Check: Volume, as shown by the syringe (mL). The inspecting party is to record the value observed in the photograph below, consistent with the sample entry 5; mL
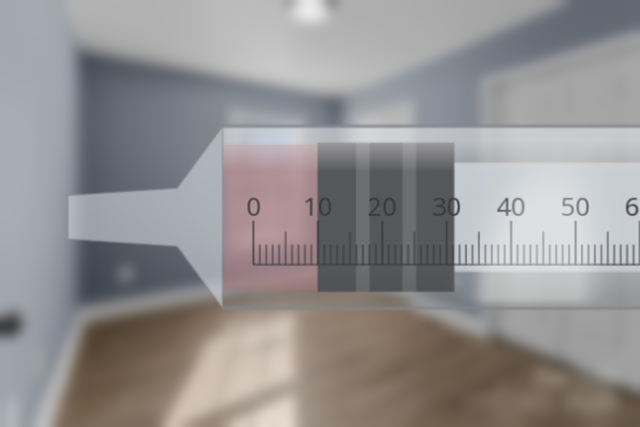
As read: 10; mL
